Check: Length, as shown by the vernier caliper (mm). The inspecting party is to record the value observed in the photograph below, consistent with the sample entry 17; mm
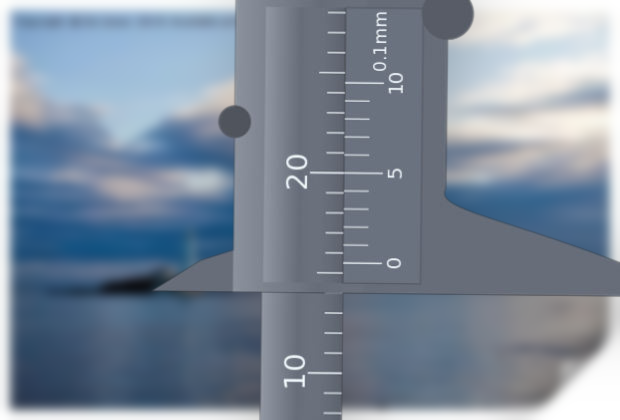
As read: 15.5; mm
